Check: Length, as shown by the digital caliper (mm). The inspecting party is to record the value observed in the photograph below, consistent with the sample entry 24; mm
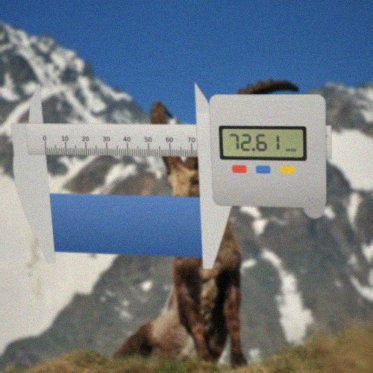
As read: 72.61; mm
